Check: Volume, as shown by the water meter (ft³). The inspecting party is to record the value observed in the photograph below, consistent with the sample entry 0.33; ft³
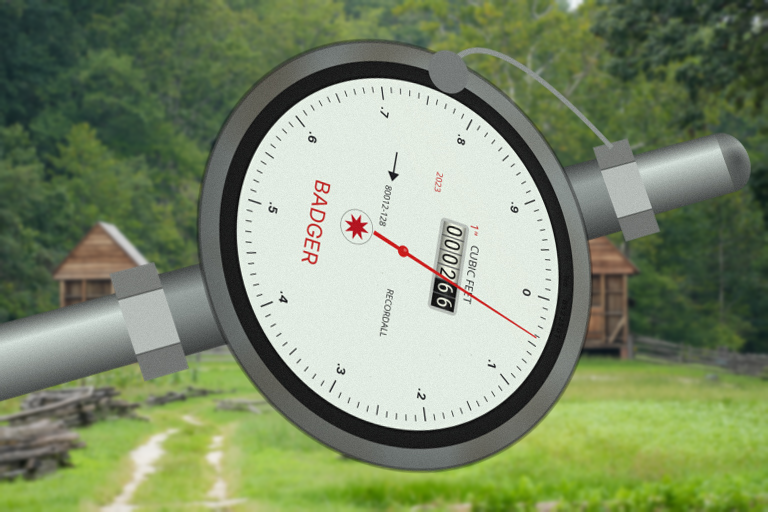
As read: 266.04; ft³
